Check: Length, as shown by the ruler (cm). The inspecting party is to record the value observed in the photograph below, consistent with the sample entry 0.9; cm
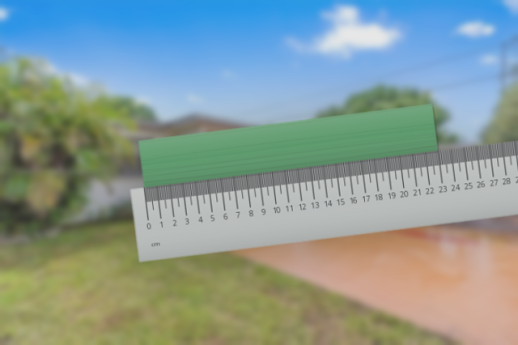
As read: 23; cm
